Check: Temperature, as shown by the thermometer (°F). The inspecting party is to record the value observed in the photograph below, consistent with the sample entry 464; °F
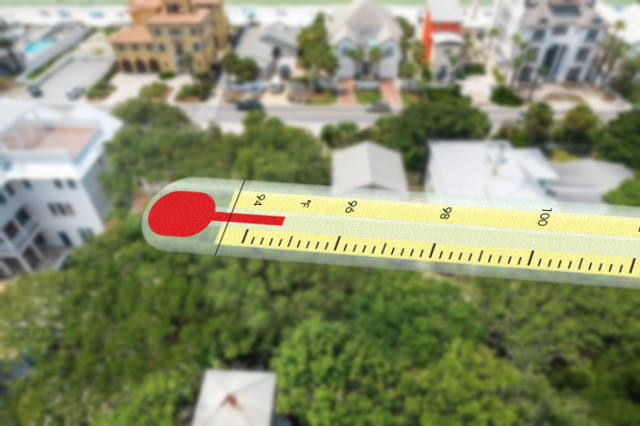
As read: 94.7; °F
